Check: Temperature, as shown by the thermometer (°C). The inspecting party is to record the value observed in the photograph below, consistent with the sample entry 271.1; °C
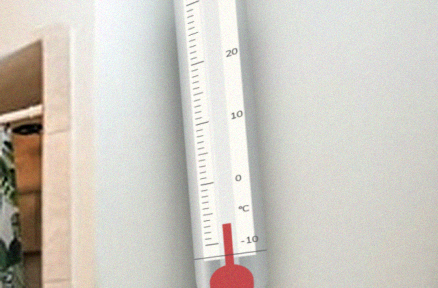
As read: -7; °C
